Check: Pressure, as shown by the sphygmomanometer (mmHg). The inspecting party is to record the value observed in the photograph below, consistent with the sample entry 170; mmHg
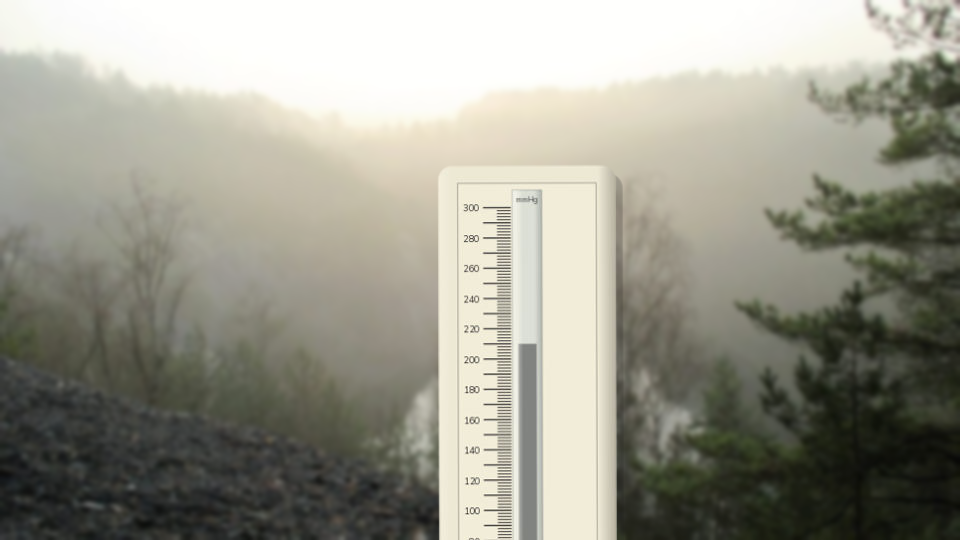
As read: 210; mmHg
